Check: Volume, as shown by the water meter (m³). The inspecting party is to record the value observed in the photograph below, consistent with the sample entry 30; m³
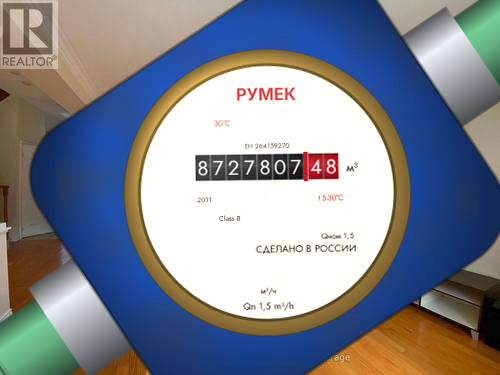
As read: 8727807.48; m³
